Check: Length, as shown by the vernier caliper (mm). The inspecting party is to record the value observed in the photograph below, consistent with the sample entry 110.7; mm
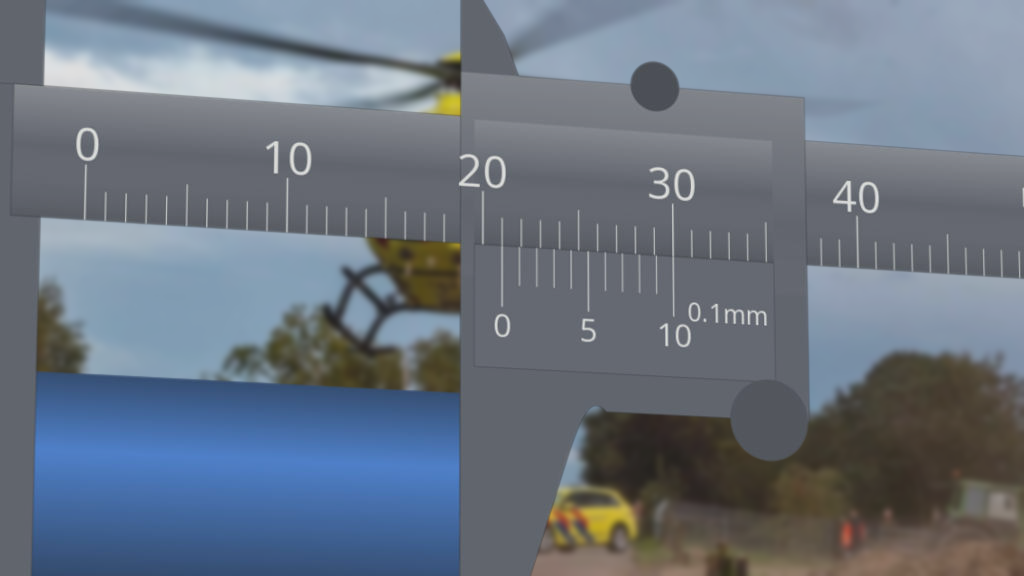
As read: 21.0; mm
